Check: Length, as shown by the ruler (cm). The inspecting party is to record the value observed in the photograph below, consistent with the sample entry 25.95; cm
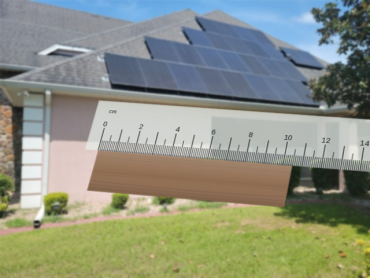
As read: 10.5; cm
